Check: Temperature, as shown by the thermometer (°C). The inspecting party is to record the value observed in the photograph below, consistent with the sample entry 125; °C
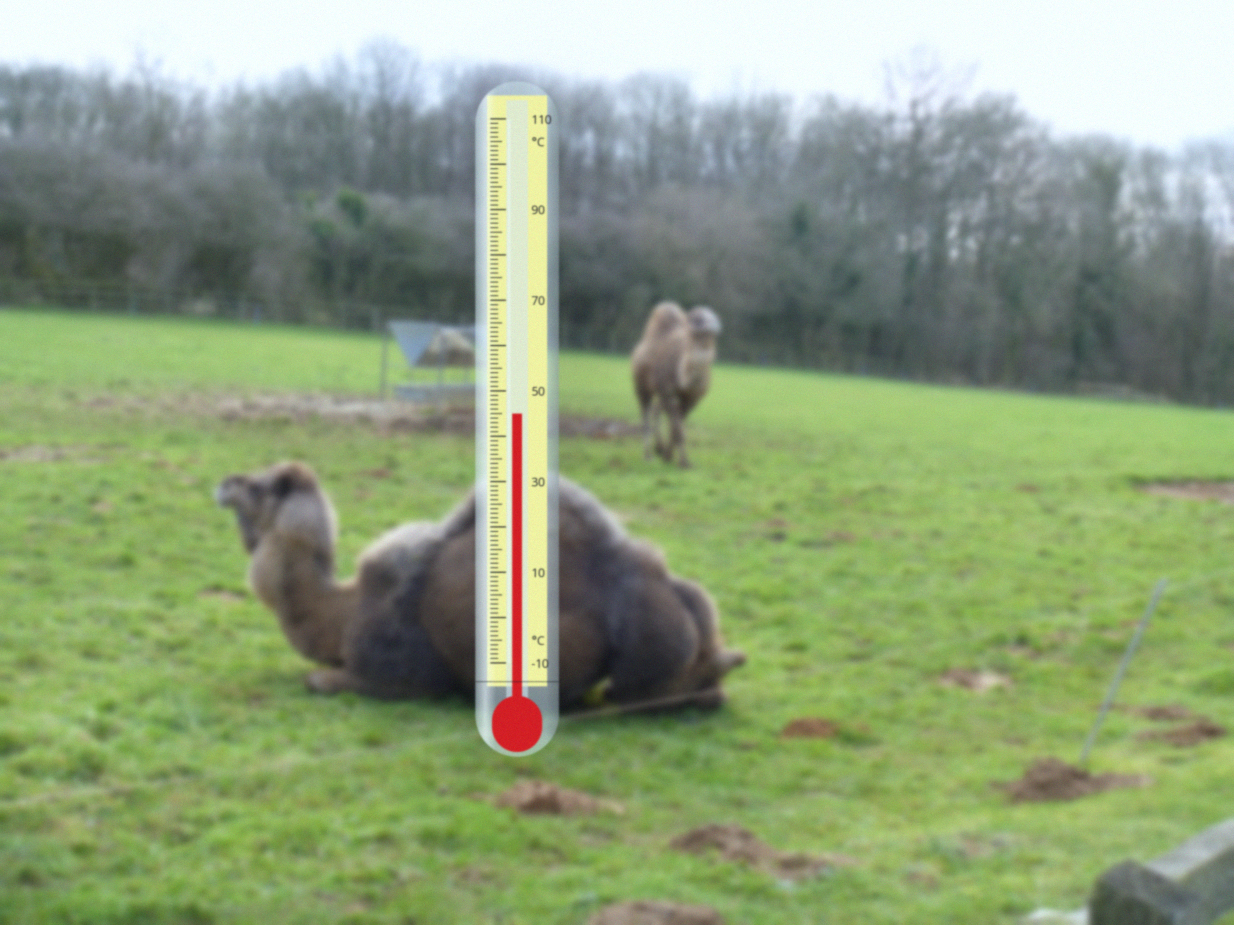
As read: 45; °C
